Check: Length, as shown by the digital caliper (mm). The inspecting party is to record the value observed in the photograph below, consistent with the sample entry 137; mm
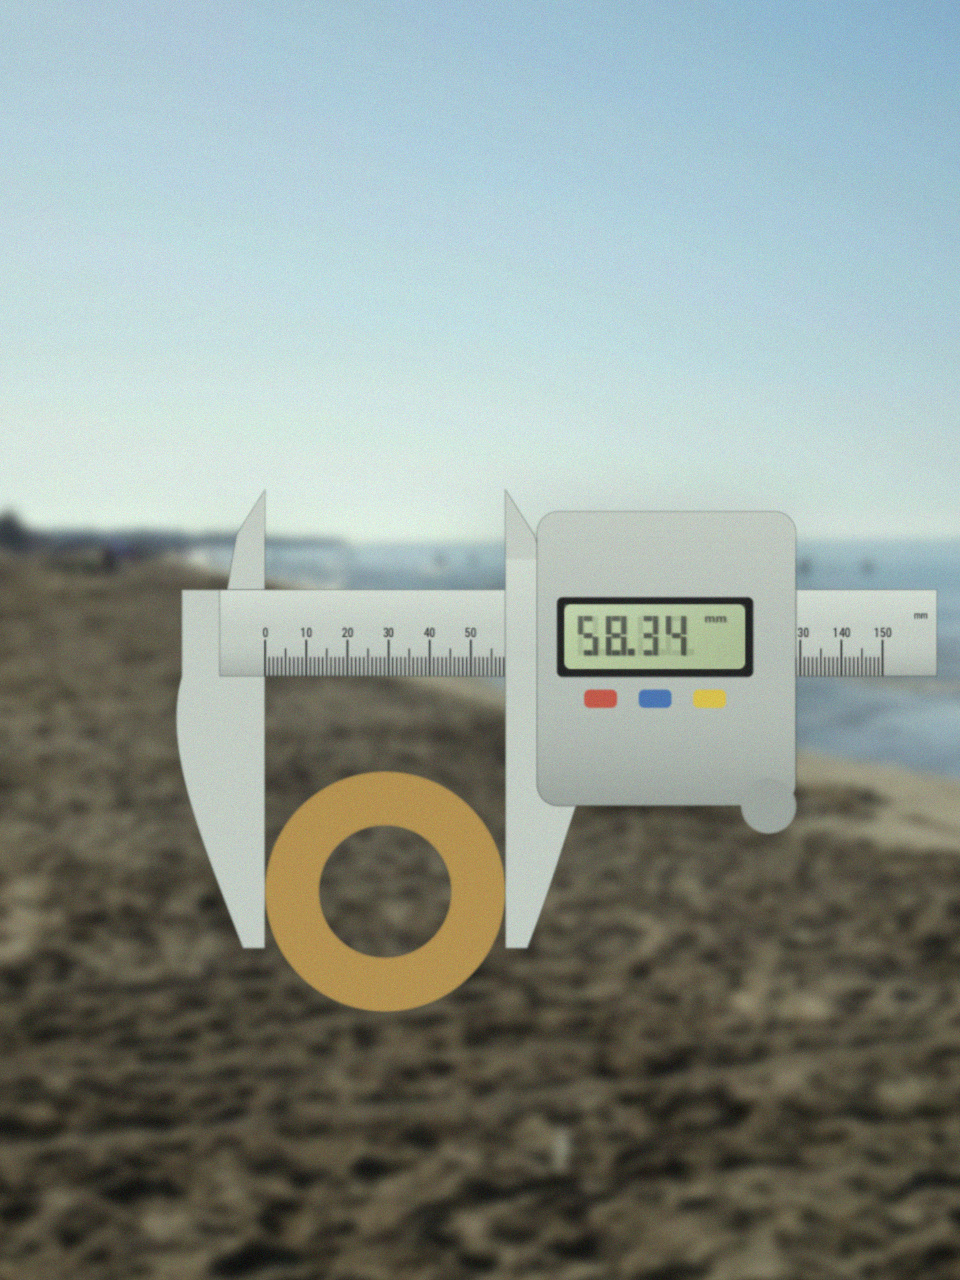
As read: 58.34; mm
